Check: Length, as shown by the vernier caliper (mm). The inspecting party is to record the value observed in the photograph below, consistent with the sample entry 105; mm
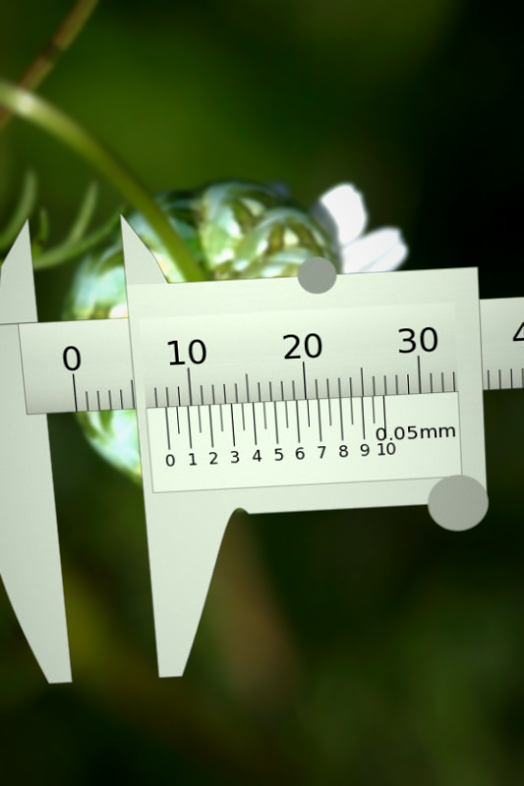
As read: 7.8; mm
